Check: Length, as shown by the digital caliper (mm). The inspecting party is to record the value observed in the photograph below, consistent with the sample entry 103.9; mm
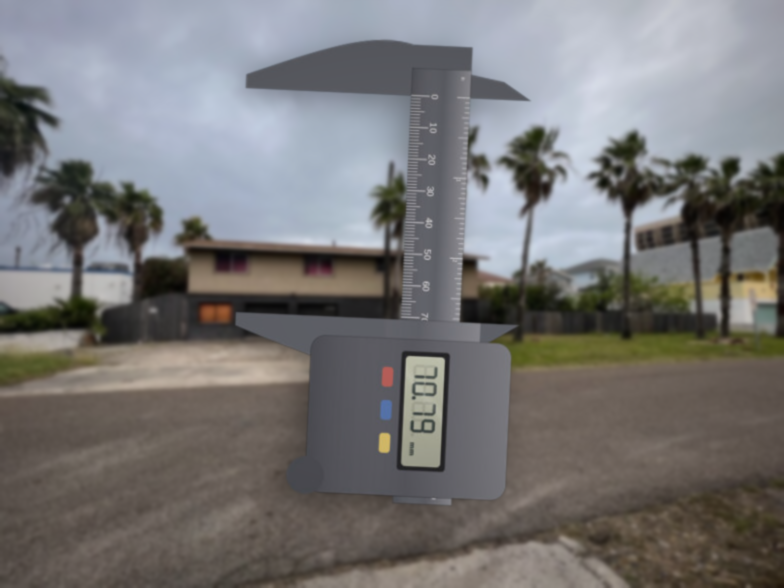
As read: 70.79; mm
